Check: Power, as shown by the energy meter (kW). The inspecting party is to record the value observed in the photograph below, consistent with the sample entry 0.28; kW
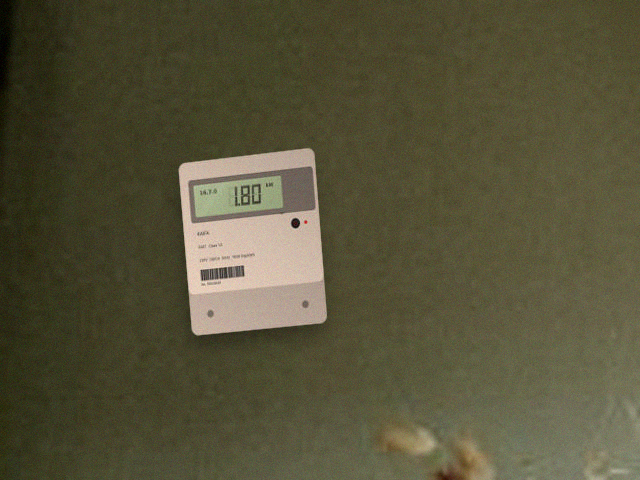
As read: 1.80; kW
